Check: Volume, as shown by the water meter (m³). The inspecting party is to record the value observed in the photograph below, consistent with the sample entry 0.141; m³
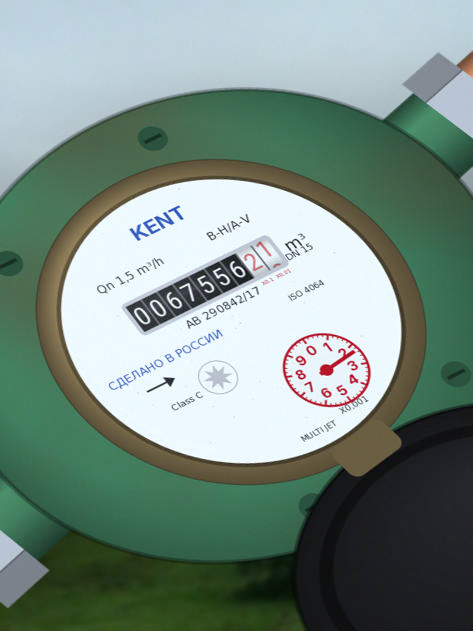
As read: 67556.212; m³
